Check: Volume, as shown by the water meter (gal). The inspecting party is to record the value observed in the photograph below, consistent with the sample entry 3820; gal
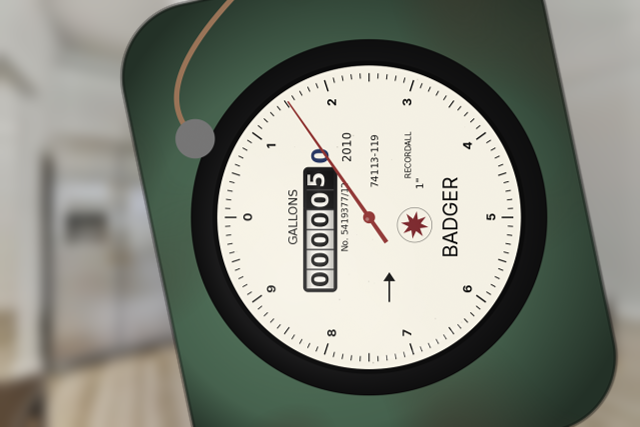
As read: 51.5; gal
